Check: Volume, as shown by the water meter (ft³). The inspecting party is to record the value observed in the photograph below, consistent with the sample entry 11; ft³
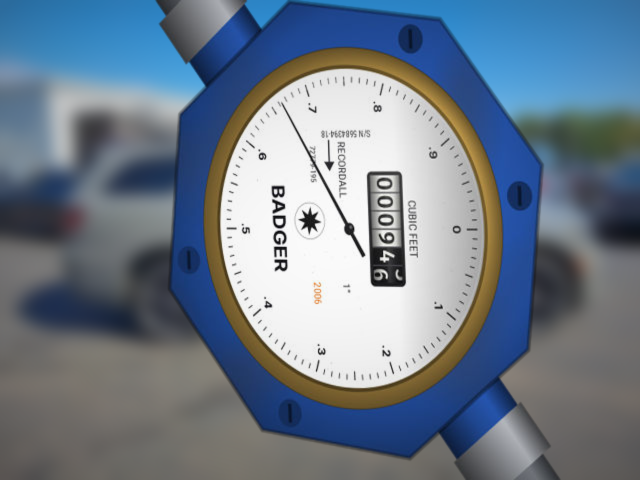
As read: 945.66; ft³
